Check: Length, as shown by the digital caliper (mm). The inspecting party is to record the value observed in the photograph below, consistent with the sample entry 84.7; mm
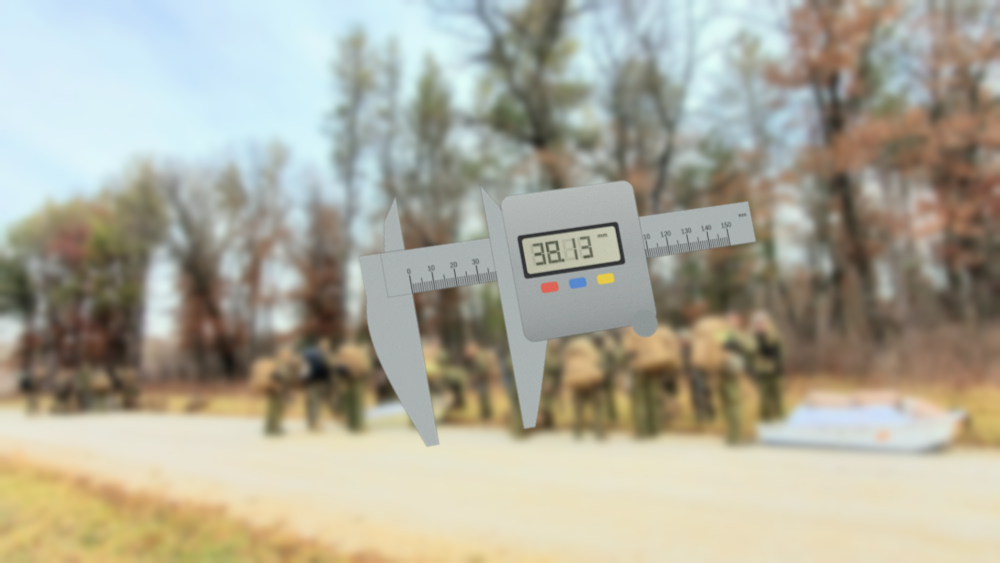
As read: 38.13; mm
